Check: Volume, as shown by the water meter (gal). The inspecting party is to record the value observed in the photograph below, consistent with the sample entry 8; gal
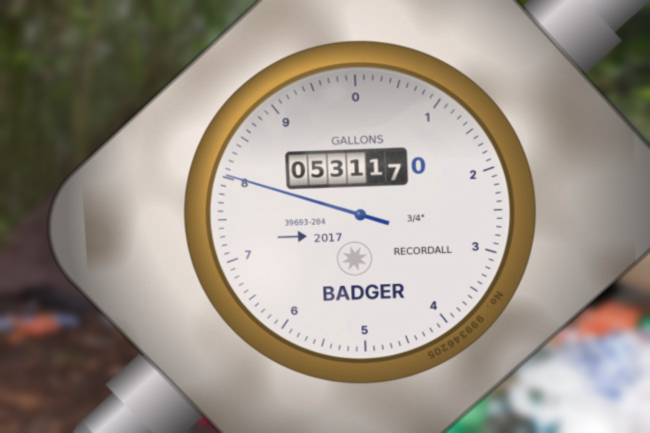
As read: 531168.0; gal
